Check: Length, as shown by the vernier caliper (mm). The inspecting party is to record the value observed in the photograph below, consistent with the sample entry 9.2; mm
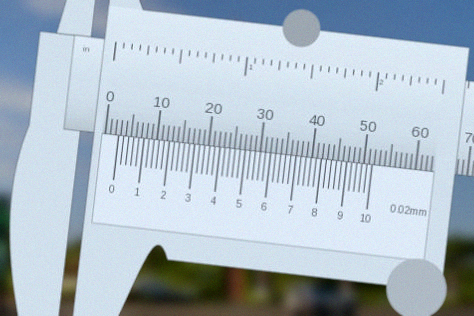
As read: 2.6; mm
